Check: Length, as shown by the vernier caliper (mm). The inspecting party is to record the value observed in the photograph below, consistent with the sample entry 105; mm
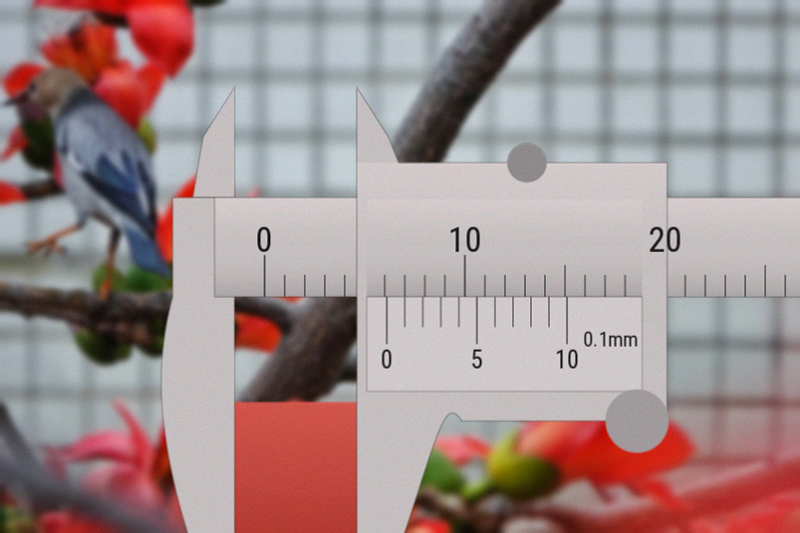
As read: 6.1; mm
